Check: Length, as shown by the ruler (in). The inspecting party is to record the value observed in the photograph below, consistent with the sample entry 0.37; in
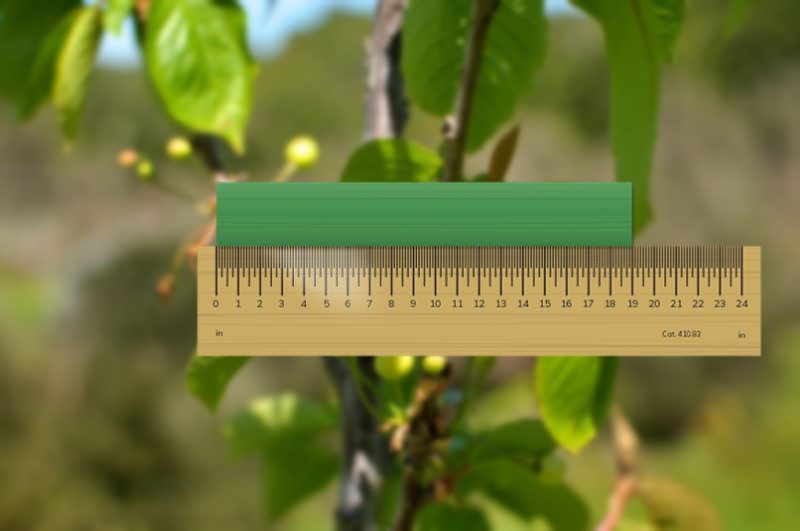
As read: 19; in
